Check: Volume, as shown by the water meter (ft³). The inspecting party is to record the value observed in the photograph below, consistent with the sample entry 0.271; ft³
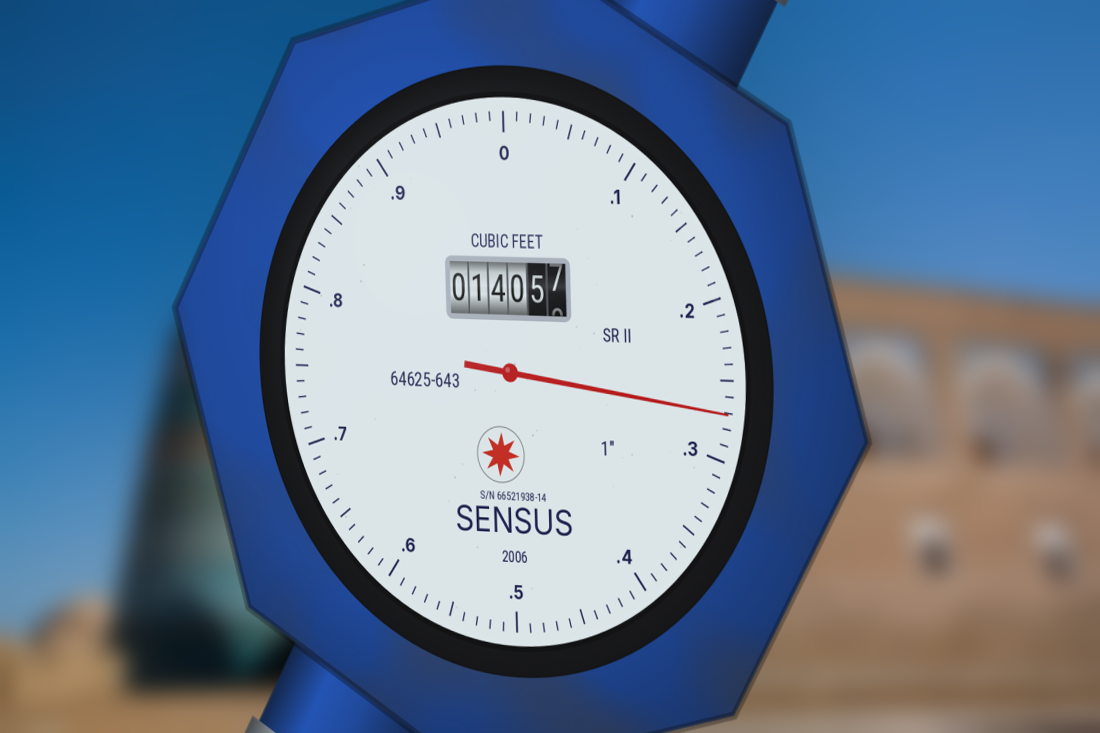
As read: 14057.27; ft³
